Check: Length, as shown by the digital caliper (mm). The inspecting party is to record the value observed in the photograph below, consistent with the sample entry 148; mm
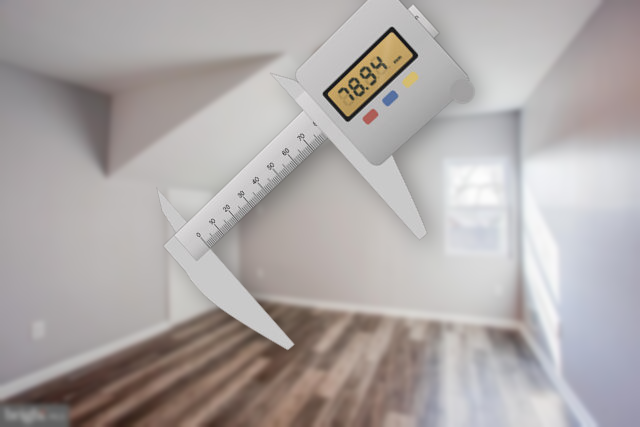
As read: 78.94; mm
